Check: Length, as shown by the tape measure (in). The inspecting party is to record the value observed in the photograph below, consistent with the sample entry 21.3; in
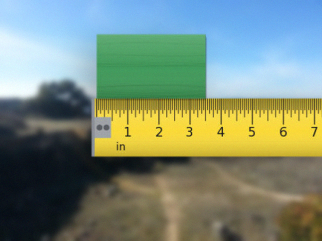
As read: 3.5; in
